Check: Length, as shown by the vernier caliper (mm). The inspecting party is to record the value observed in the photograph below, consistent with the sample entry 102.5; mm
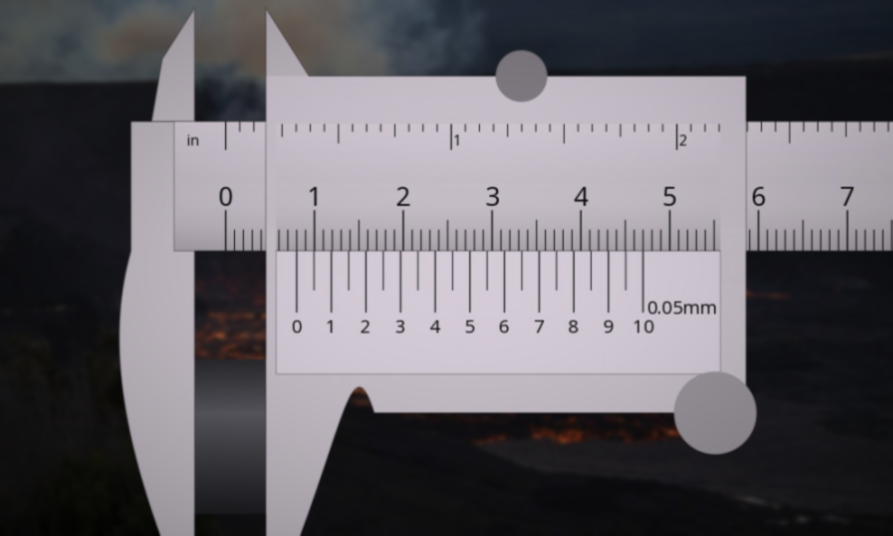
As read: 8.0; mm
